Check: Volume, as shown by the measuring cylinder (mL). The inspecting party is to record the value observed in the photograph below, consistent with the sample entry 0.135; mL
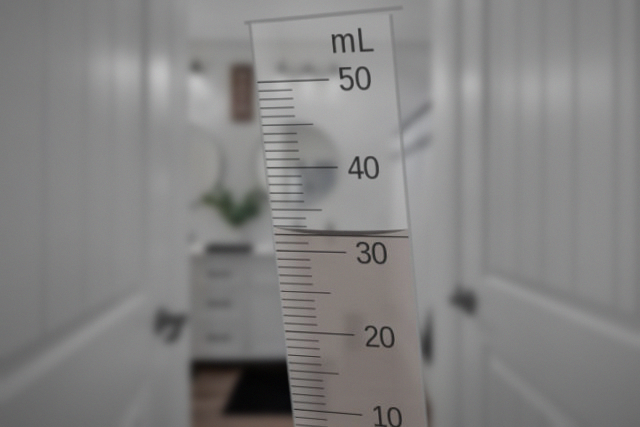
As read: 32; mL
